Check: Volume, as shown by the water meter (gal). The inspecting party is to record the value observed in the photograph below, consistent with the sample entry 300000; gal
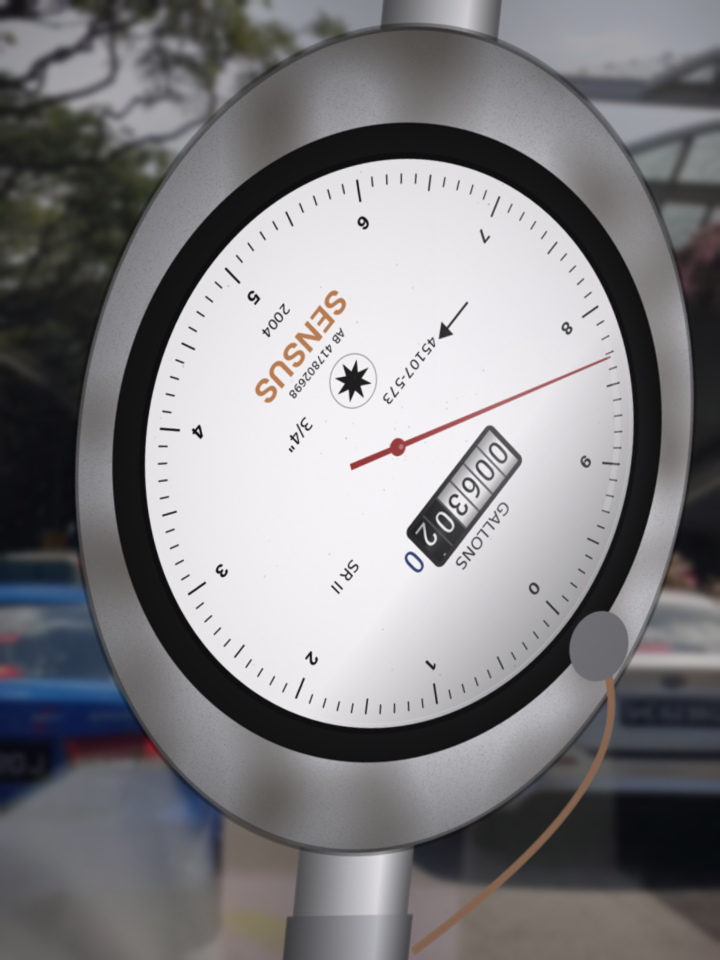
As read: 63018.3; gal
